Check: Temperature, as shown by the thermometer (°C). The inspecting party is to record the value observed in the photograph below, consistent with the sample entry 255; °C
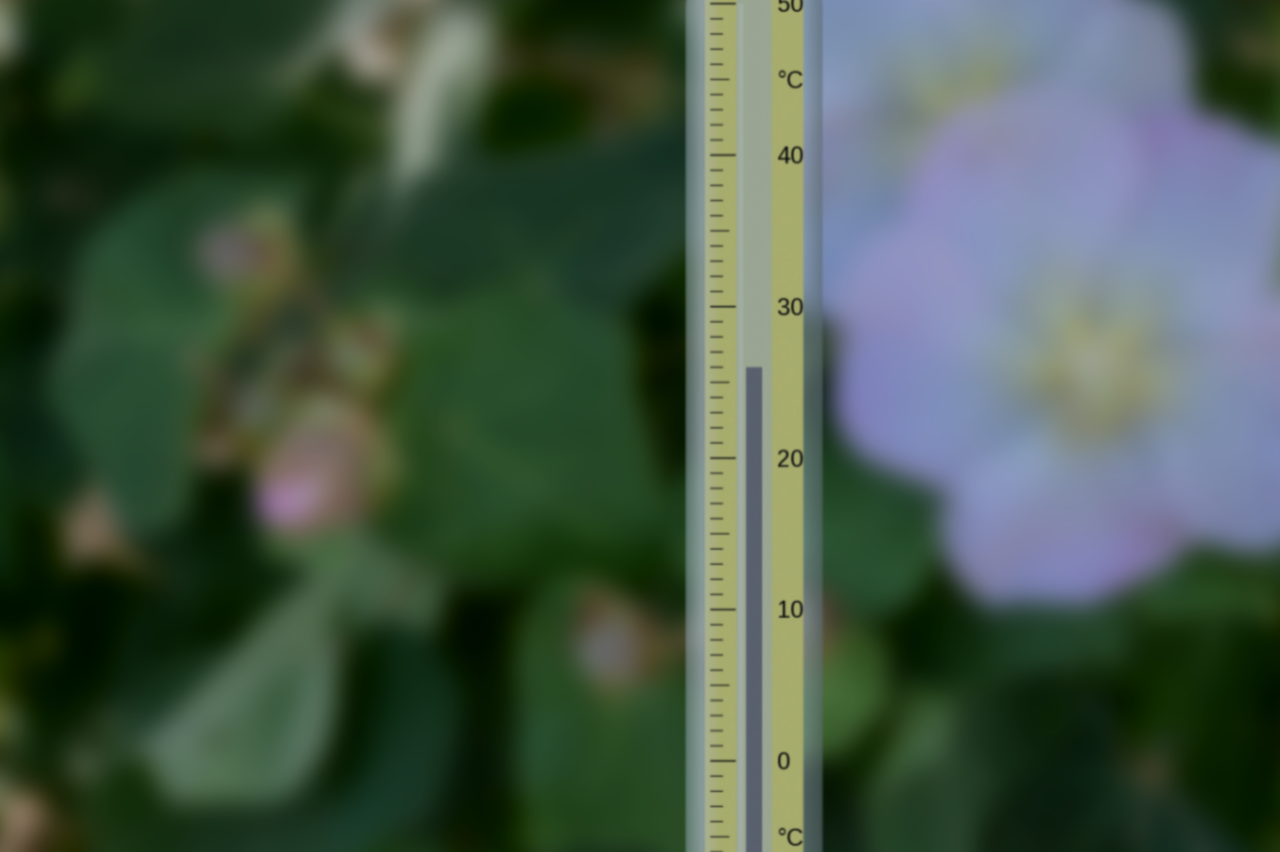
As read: 26; °C
